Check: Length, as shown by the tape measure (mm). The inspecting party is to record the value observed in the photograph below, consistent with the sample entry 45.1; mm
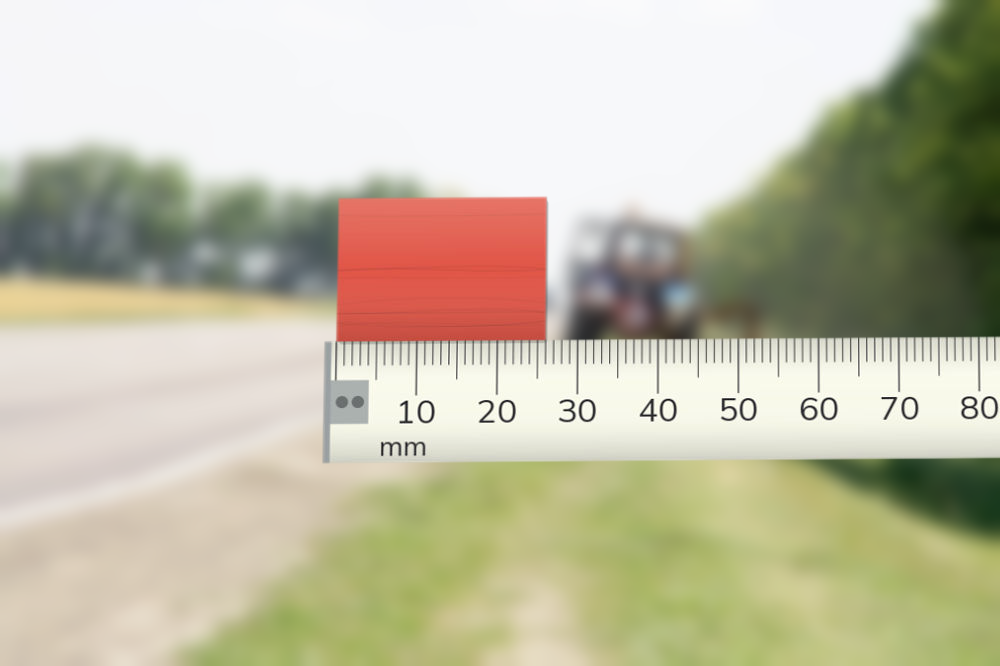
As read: 26; mm
